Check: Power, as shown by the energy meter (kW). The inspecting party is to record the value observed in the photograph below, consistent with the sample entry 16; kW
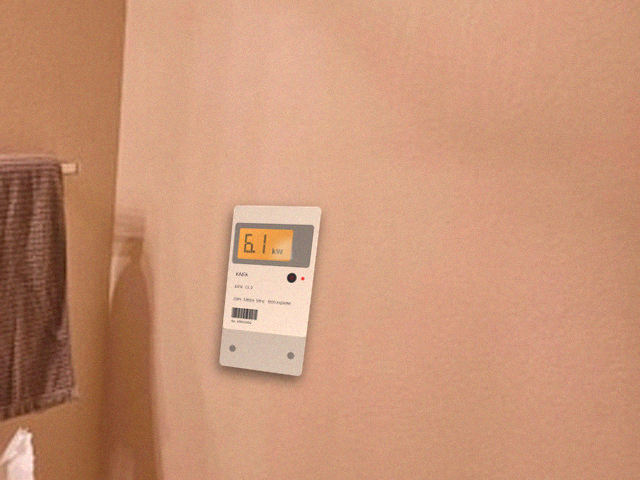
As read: 6.1; kW
